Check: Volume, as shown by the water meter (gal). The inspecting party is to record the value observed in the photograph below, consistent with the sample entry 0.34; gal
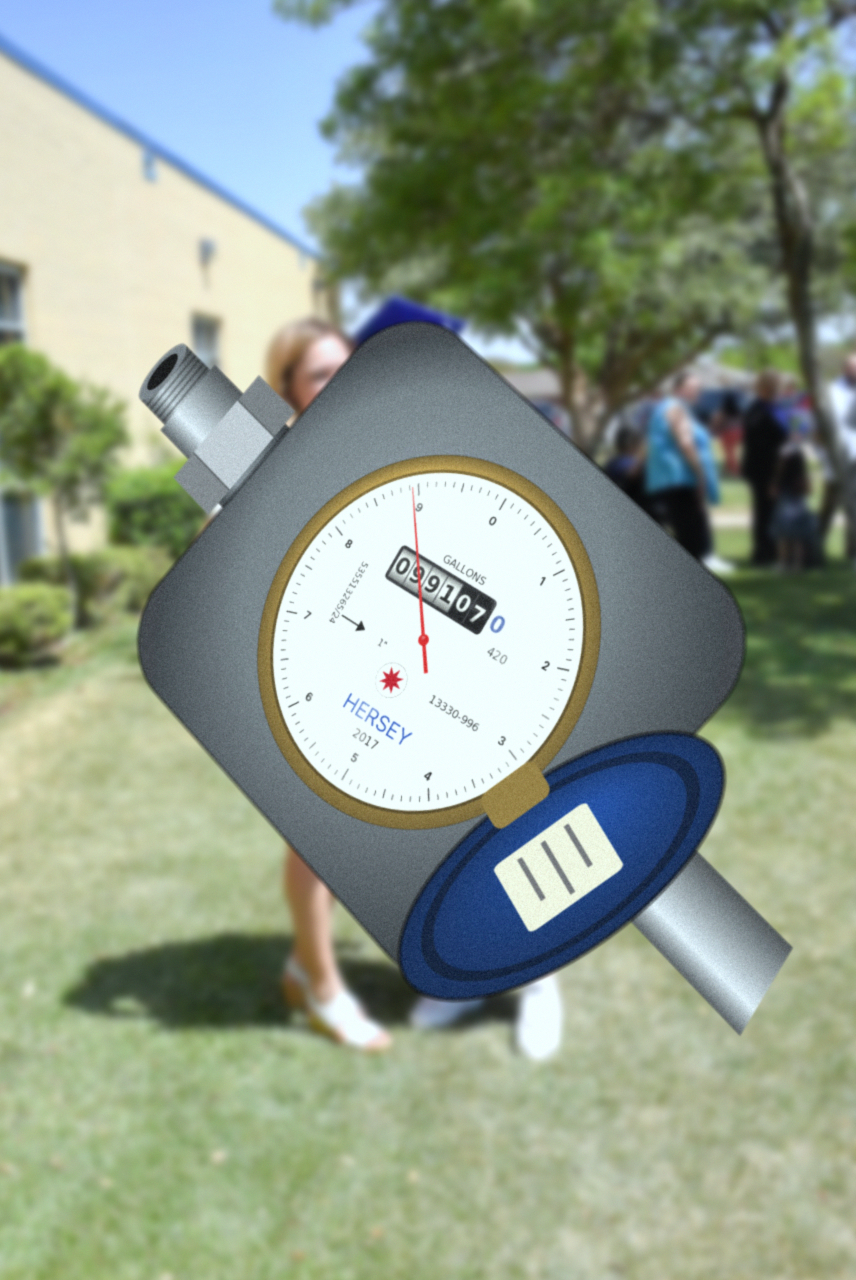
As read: 991068.9; gal
